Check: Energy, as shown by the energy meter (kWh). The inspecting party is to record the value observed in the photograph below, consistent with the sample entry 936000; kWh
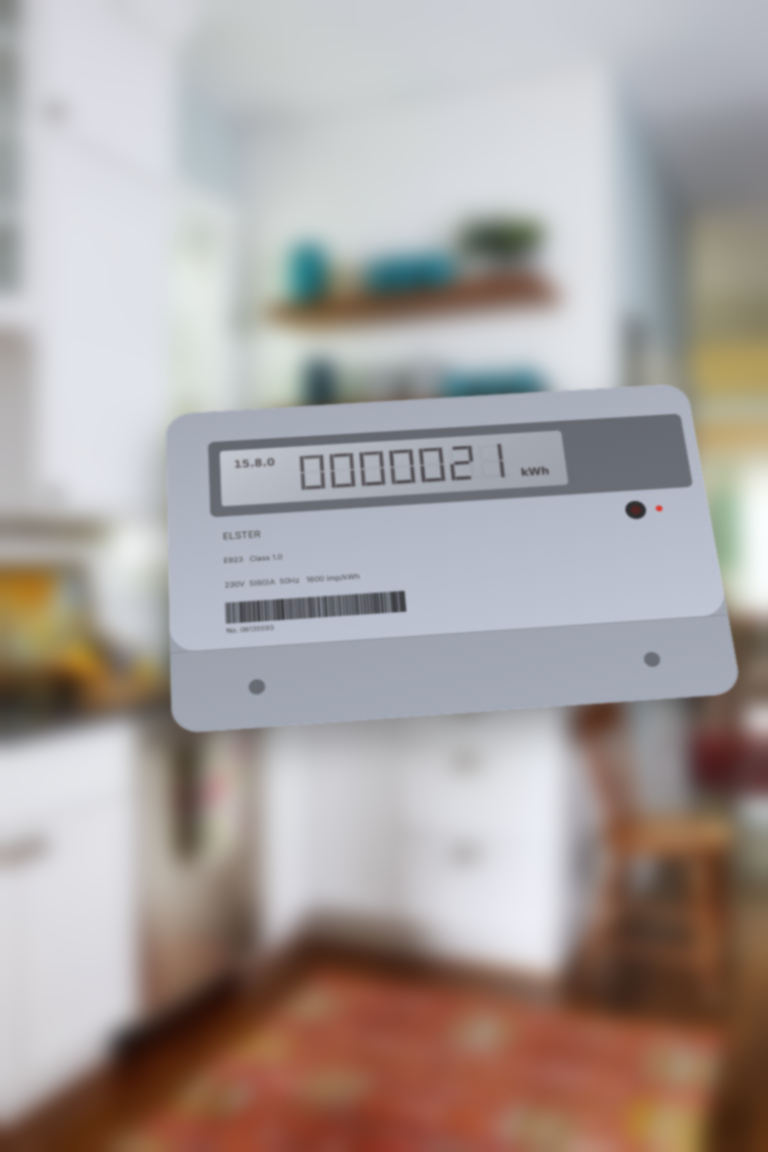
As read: 21; kWh
